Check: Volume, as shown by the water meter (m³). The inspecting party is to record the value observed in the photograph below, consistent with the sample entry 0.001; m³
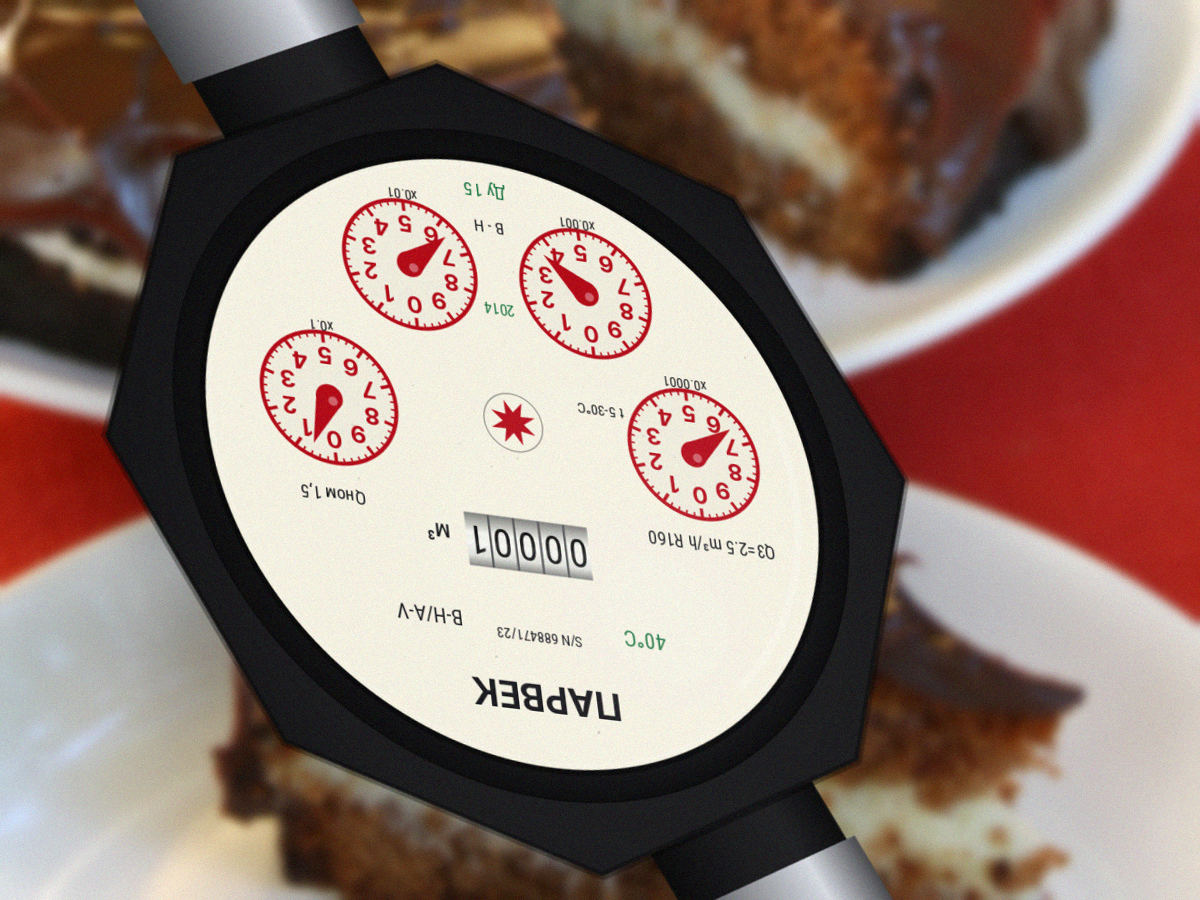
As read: 1.0636; m³
